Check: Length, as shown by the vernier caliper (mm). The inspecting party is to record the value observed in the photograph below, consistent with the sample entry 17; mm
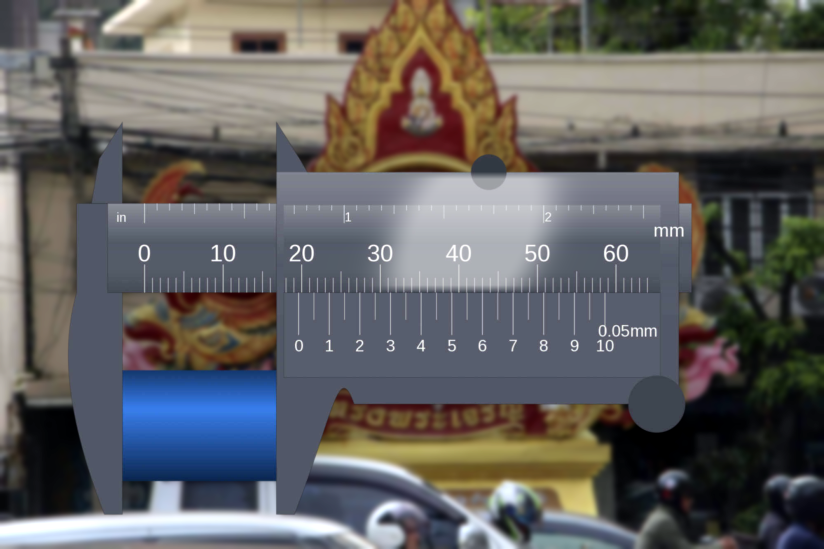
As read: 19.6; mm
